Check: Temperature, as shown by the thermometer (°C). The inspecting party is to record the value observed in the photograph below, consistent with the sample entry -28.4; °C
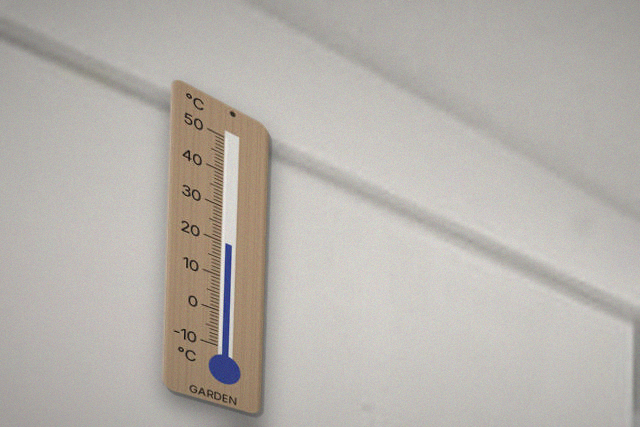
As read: 20; °C
